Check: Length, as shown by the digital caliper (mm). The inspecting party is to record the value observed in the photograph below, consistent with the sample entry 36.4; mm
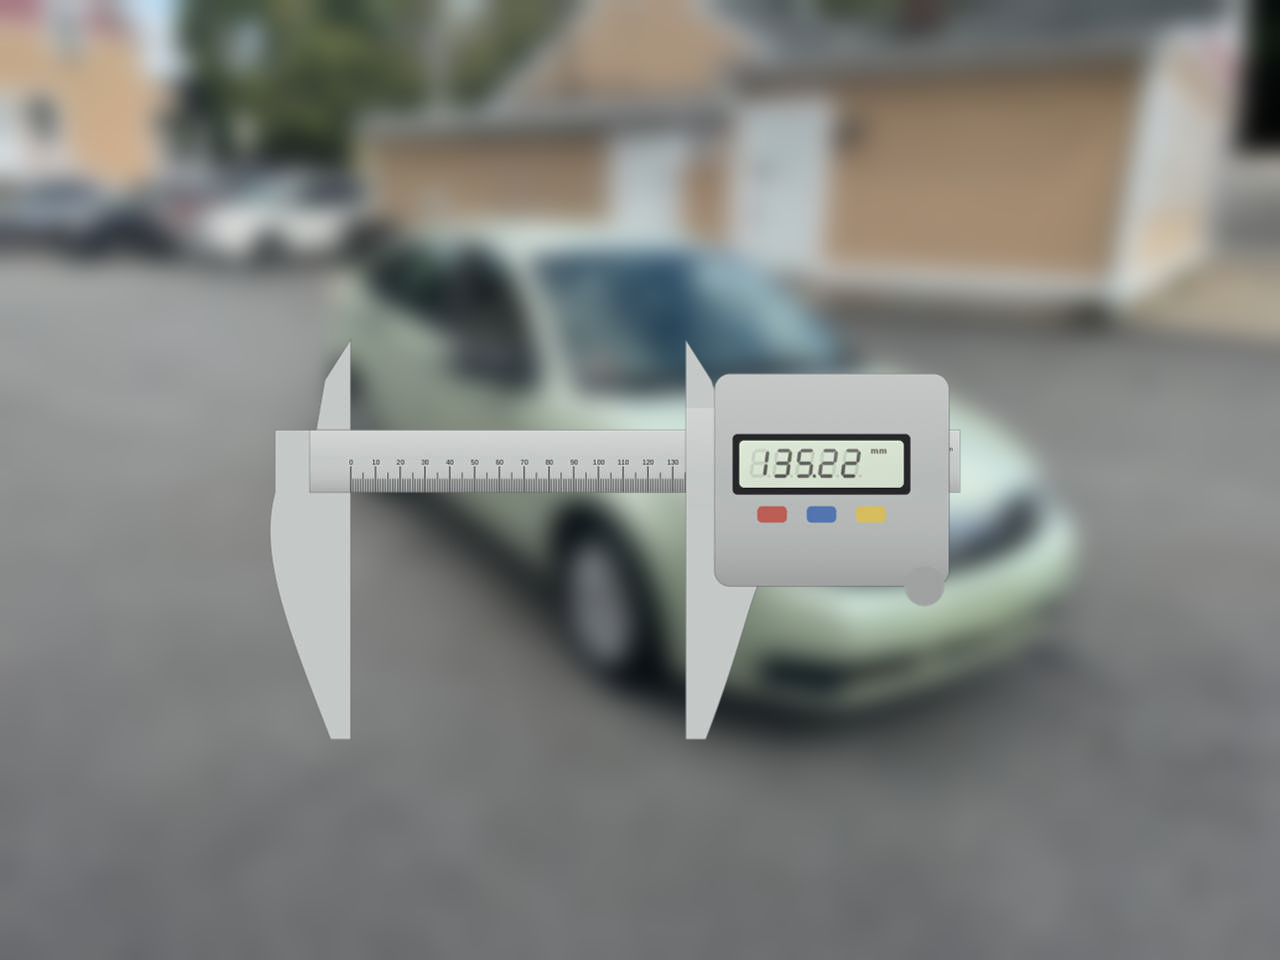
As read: 135.22; mm
